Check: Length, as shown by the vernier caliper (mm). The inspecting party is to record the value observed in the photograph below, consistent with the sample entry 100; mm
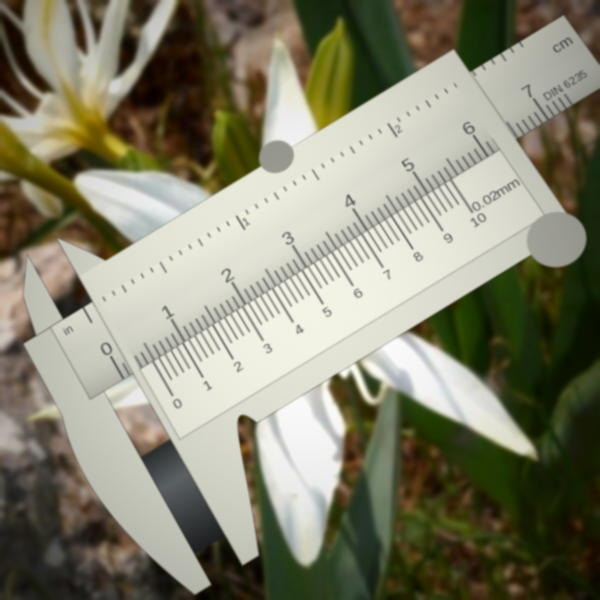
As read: 4.8; mm
